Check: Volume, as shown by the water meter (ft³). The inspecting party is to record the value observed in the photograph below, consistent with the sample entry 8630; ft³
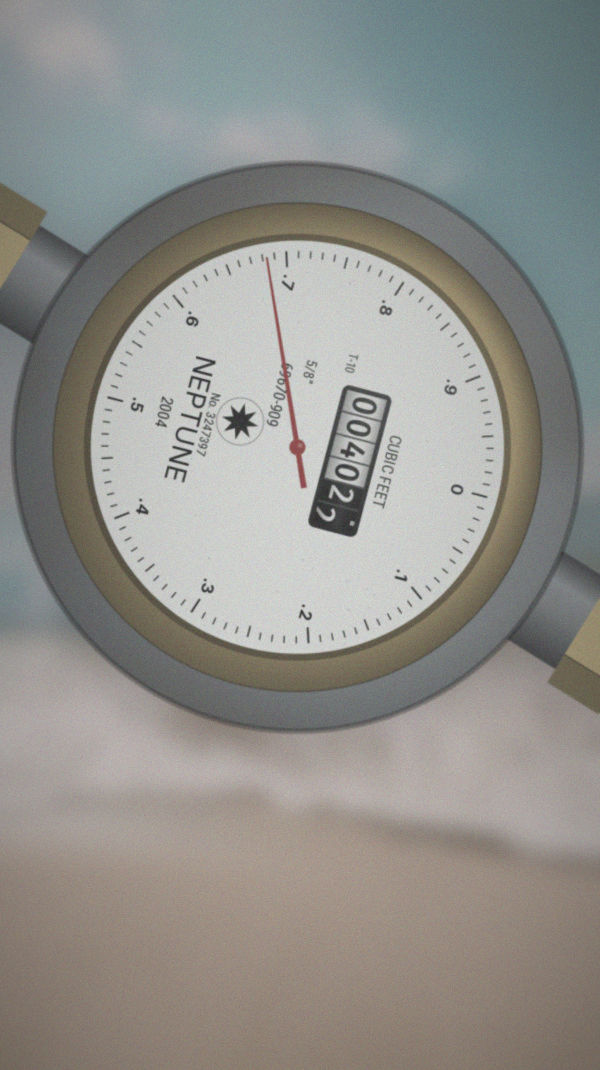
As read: 4021.68; ft³
